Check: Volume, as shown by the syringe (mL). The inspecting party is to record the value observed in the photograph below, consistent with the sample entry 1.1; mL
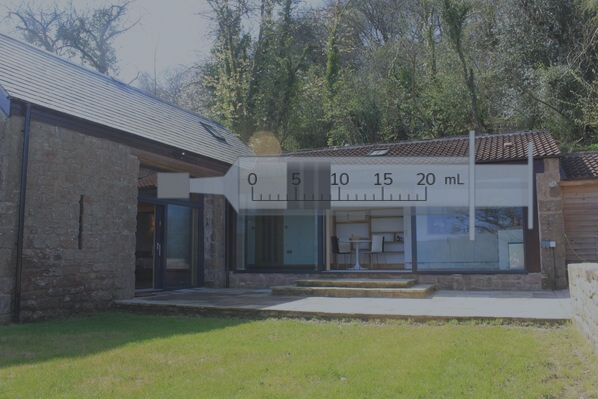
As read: 4; mL
